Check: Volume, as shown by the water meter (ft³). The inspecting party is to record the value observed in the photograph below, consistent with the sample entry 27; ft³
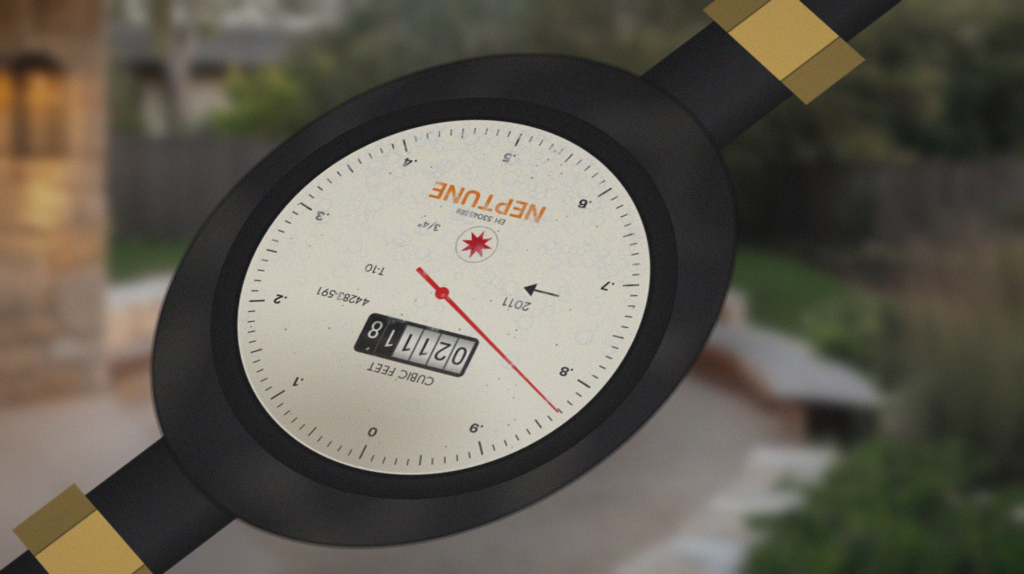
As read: 21117.83; ft³
